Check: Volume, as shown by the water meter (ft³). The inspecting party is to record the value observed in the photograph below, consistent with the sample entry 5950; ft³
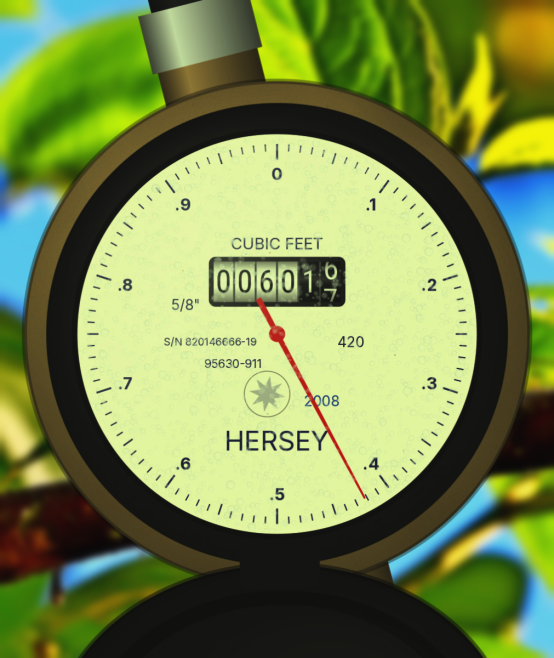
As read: 6016.42; ft³
